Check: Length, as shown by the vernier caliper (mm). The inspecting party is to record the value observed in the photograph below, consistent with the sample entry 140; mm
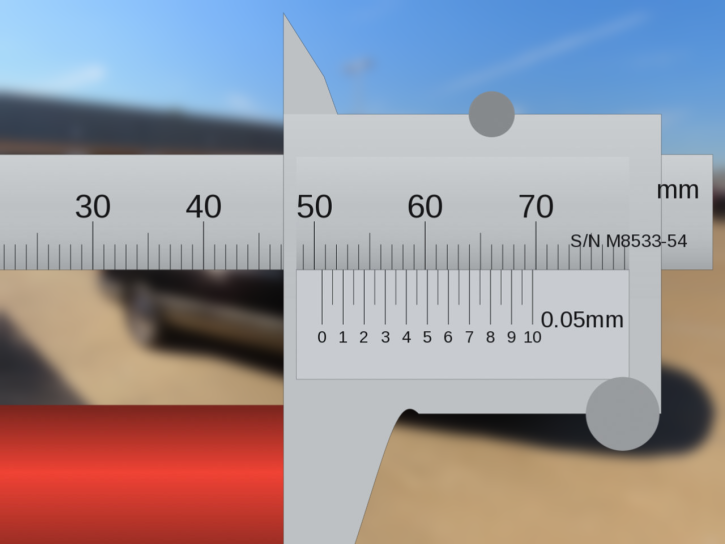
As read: 50.7; mm
